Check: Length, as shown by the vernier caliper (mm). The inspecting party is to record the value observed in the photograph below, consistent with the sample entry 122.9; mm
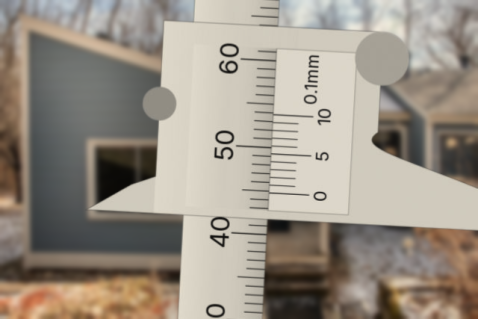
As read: 44.8; mm
